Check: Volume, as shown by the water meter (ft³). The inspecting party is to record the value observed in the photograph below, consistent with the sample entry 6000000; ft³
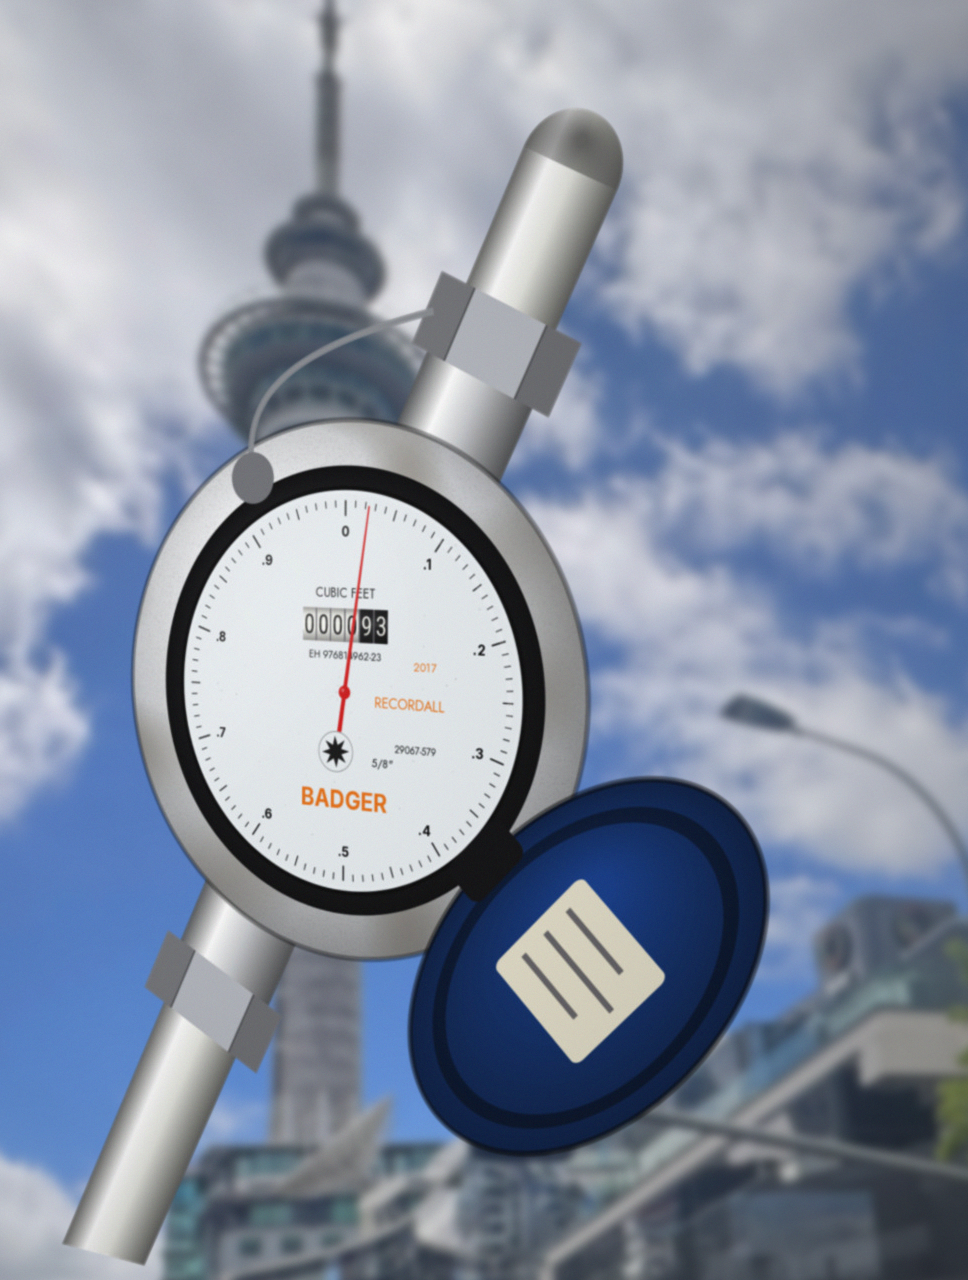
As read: 93.02; ft³
